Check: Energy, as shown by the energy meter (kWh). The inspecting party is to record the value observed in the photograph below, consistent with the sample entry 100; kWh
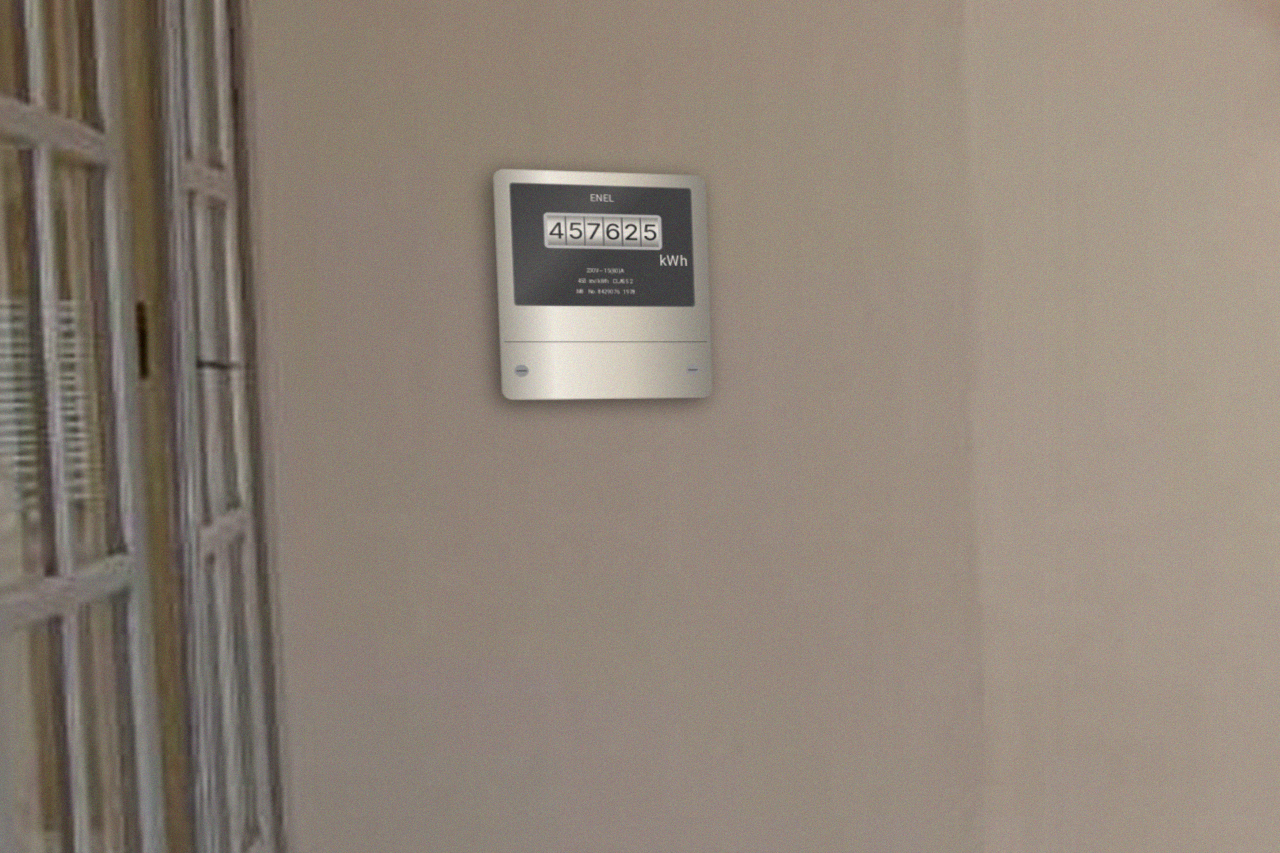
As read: 457625; kWh
